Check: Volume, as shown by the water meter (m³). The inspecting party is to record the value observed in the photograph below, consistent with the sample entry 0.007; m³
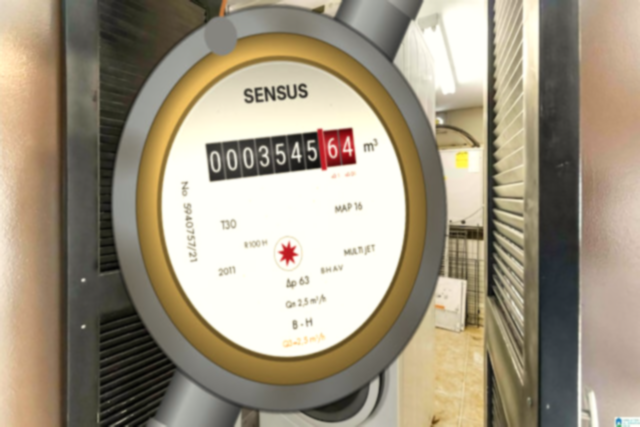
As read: 3545.64; m³
